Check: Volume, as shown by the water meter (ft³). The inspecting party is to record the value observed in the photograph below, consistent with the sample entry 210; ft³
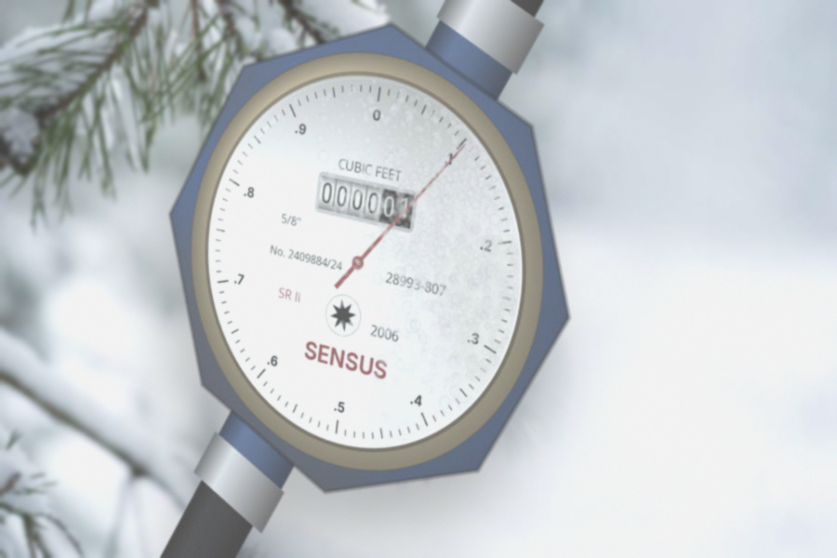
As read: 1.10; ft³
